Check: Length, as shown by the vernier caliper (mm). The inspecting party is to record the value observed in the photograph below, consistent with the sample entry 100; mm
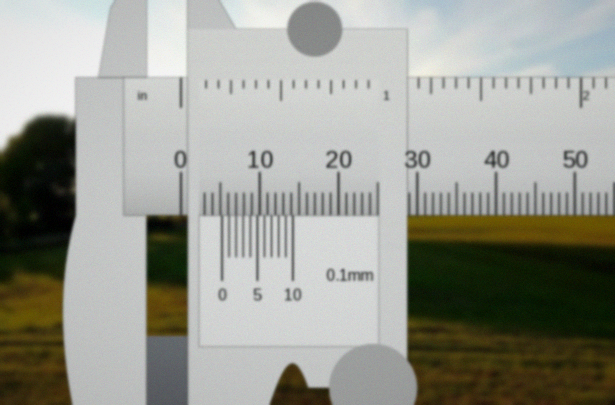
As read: 5.2; mm
